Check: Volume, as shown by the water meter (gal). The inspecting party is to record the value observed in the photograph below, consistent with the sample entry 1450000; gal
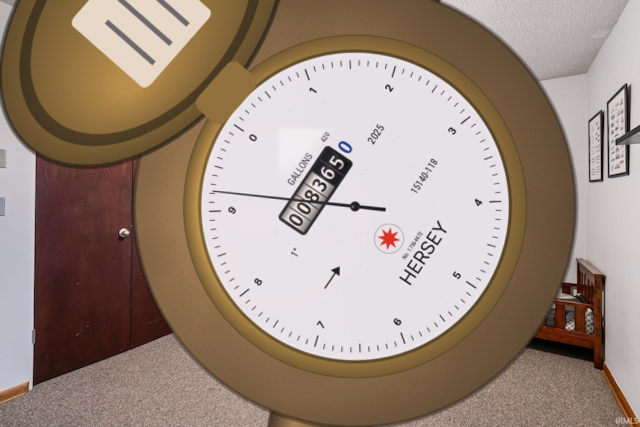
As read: 83649.2; gal
